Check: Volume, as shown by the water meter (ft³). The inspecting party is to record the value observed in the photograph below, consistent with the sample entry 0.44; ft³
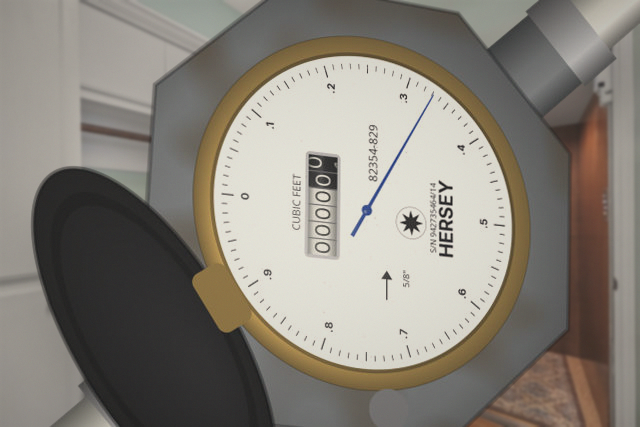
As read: 0.33; ft³
